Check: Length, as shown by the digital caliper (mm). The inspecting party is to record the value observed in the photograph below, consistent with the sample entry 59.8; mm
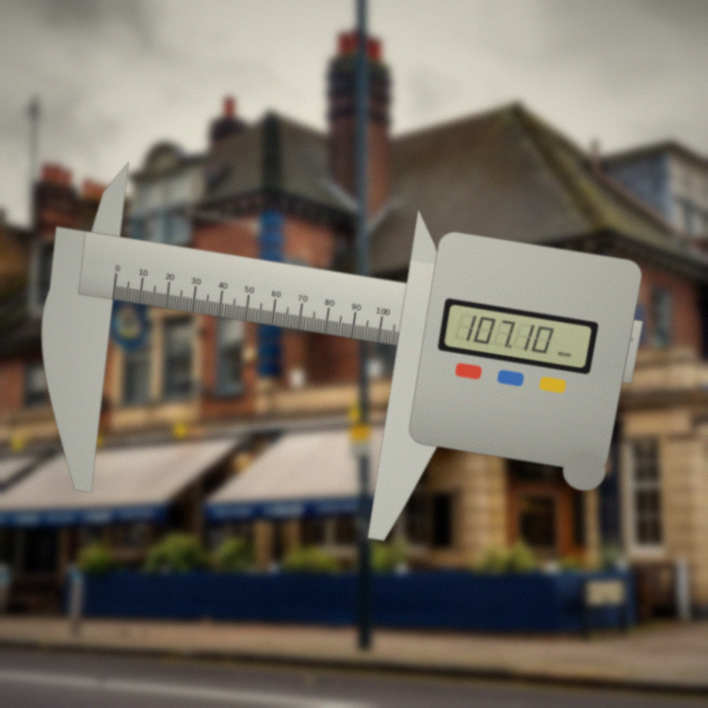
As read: 107.10; mm
